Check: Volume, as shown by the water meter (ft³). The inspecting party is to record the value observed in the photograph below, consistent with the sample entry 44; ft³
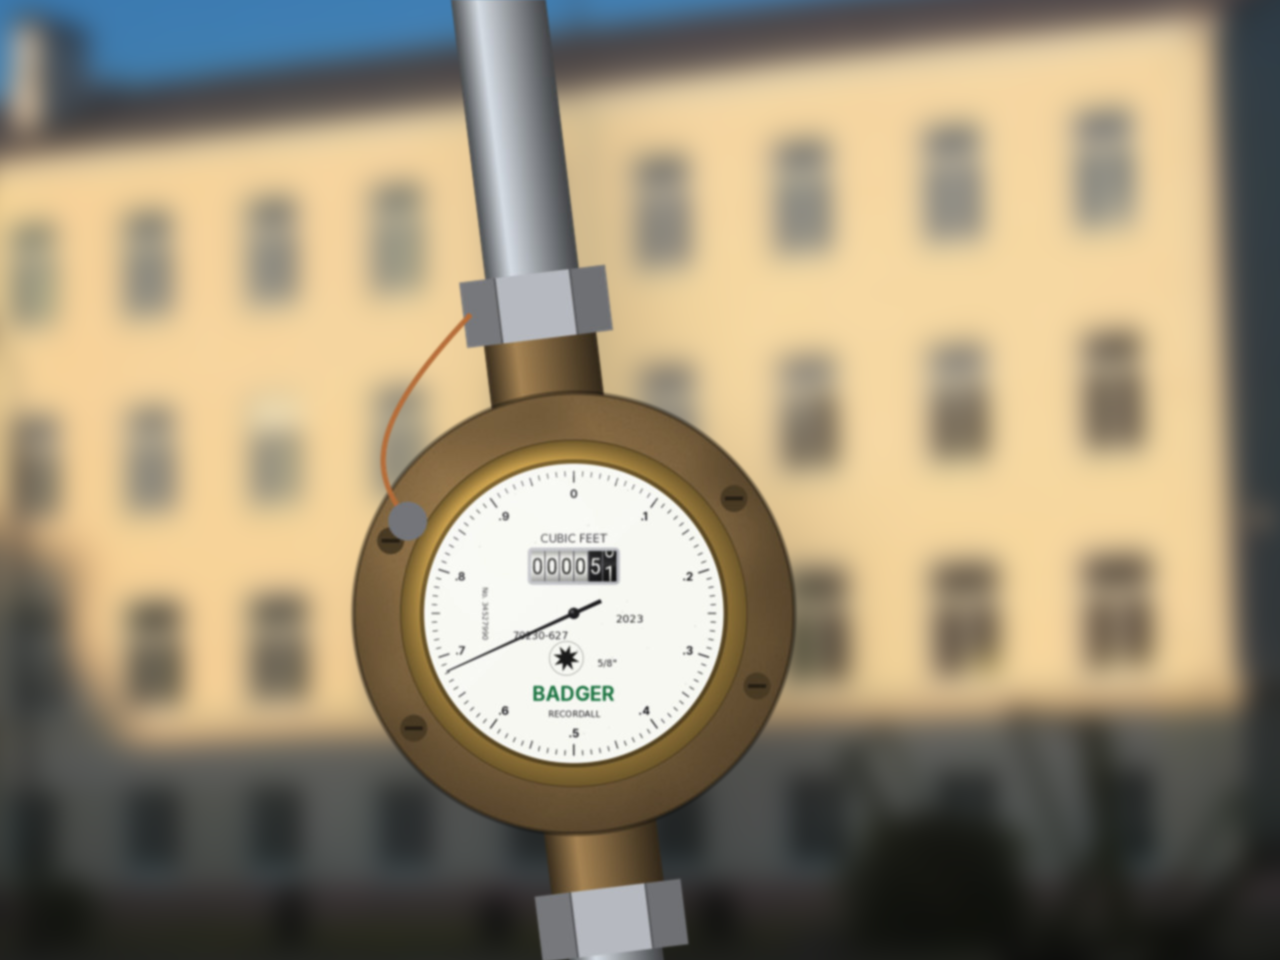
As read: 50.68; ft³
